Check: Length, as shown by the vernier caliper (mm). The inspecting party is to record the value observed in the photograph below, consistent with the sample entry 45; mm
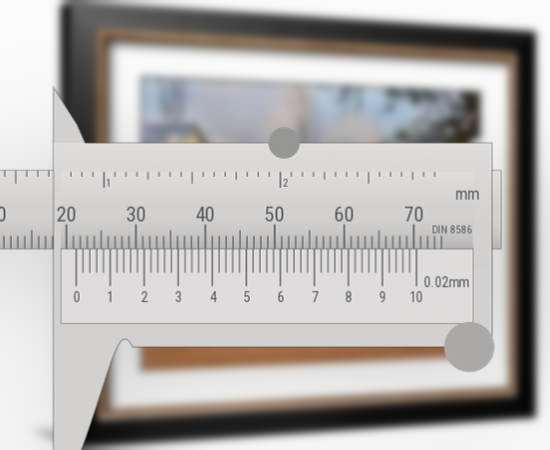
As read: 21.4; mm
